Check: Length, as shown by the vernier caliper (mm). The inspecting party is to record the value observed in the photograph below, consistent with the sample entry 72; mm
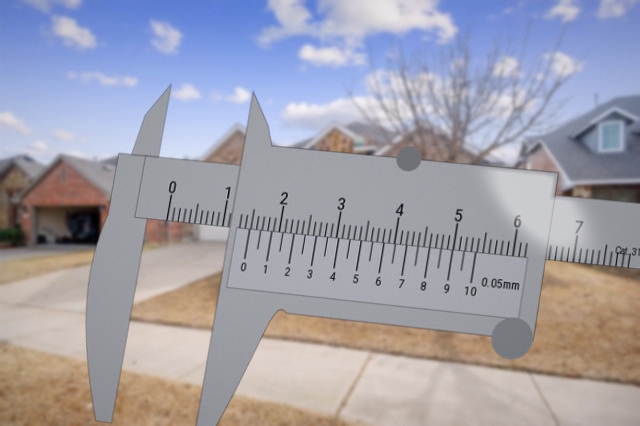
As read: 14.8; mm
